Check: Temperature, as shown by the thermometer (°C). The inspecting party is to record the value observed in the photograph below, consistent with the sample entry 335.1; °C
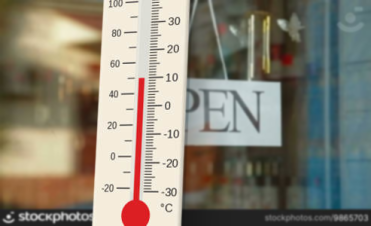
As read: 10; °C
